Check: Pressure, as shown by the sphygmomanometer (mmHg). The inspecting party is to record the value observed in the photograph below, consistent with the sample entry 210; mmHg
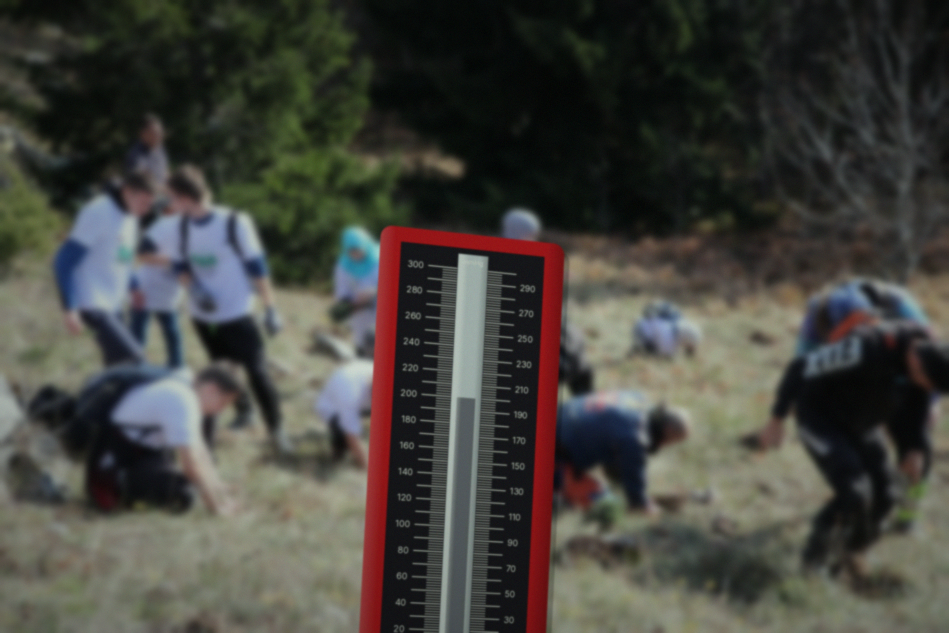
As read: 200; mmHg
